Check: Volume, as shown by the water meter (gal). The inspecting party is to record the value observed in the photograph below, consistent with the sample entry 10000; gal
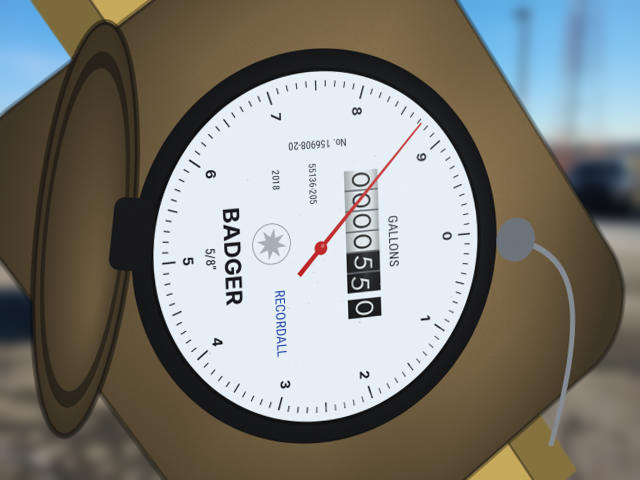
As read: 548.7; gal
